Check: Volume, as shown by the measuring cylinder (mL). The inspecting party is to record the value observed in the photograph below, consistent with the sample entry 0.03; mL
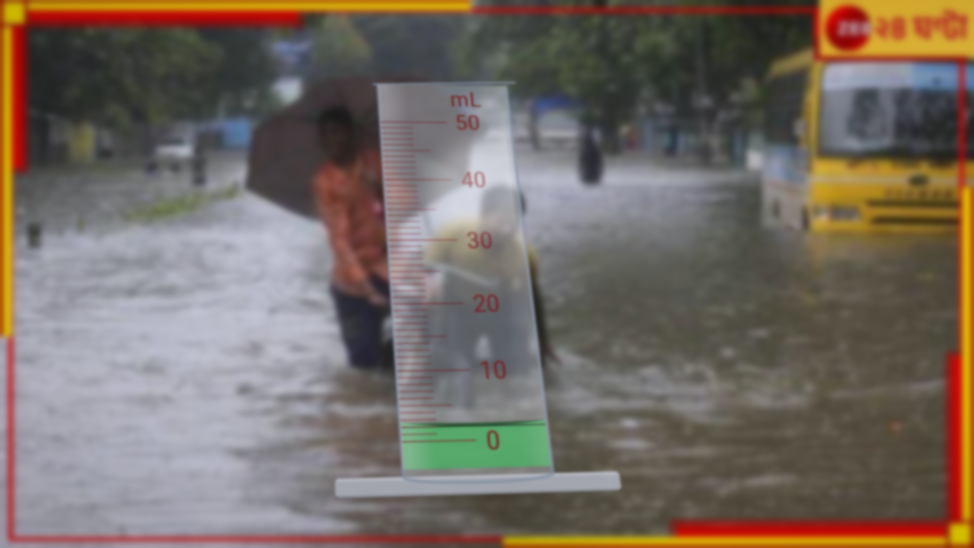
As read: 2; mL
